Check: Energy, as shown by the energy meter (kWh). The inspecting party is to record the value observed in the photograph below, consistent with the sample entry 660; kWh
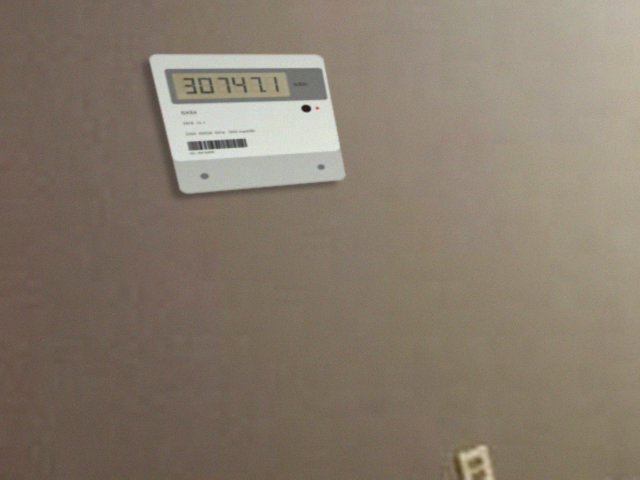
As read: 30747.1; kWh
